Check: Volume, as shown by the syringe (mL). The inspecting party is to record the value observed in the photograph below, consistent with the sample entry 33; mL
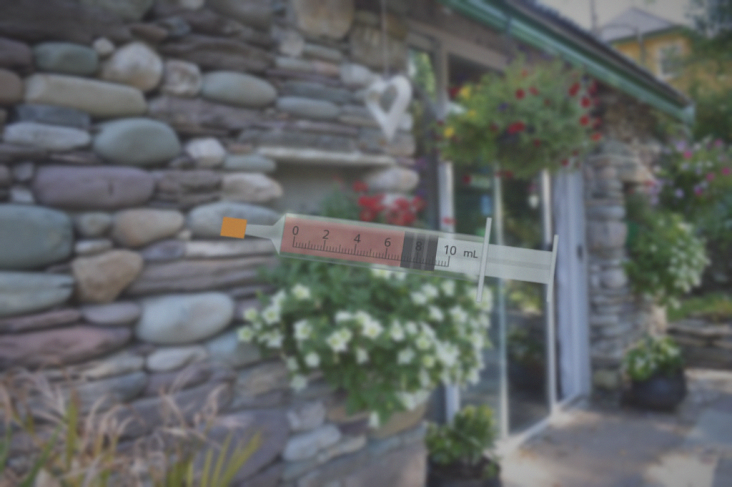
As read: 7; mL
